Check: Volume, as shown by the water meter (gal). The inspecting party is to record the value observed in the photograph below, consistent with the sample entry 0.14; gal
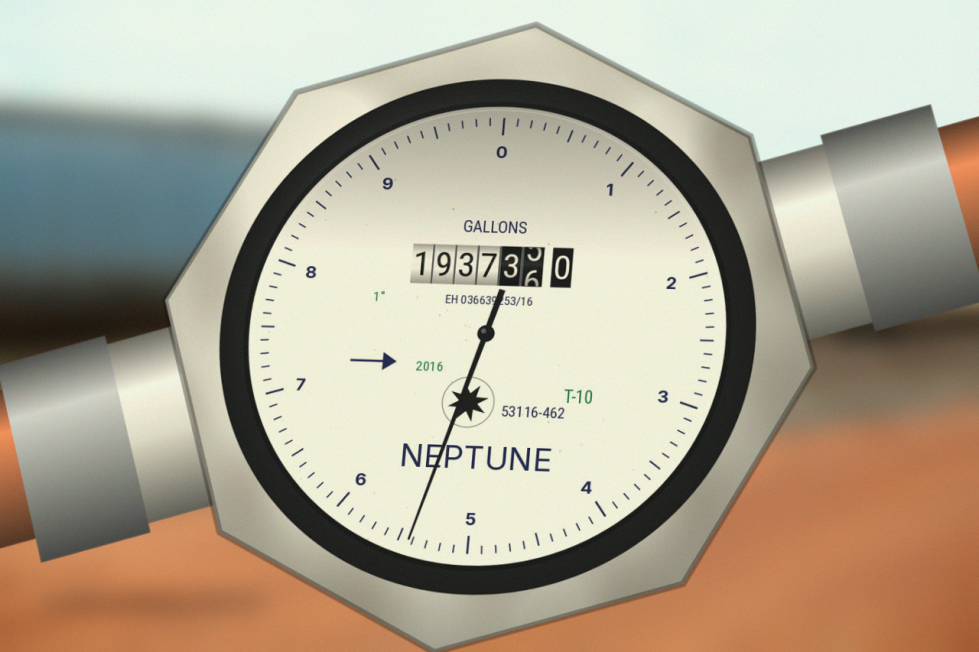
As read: 1937355.4; gal
